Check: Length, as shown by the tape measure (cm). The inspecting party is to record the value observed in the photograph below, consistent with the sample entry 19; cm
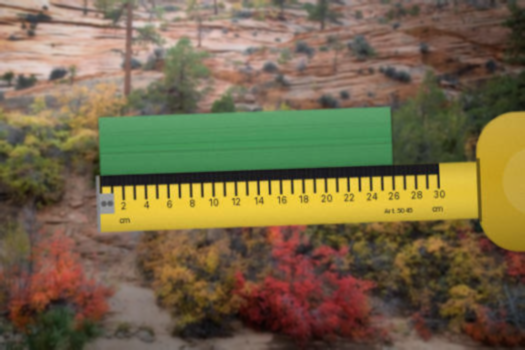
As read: 26; cm
